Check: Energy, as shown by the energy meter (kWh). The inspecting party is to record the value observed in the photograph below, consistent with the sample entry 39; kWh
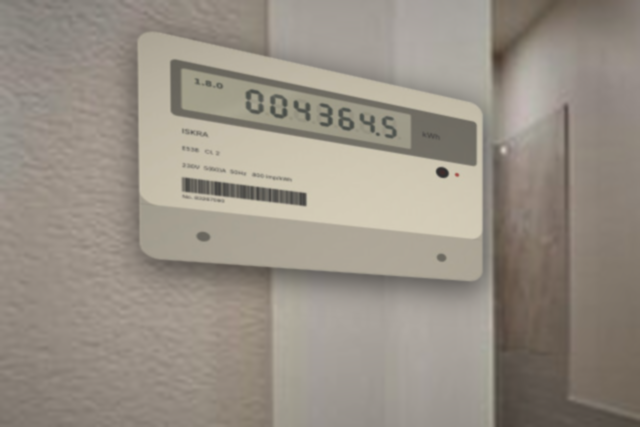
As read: 4364.5; kWh
